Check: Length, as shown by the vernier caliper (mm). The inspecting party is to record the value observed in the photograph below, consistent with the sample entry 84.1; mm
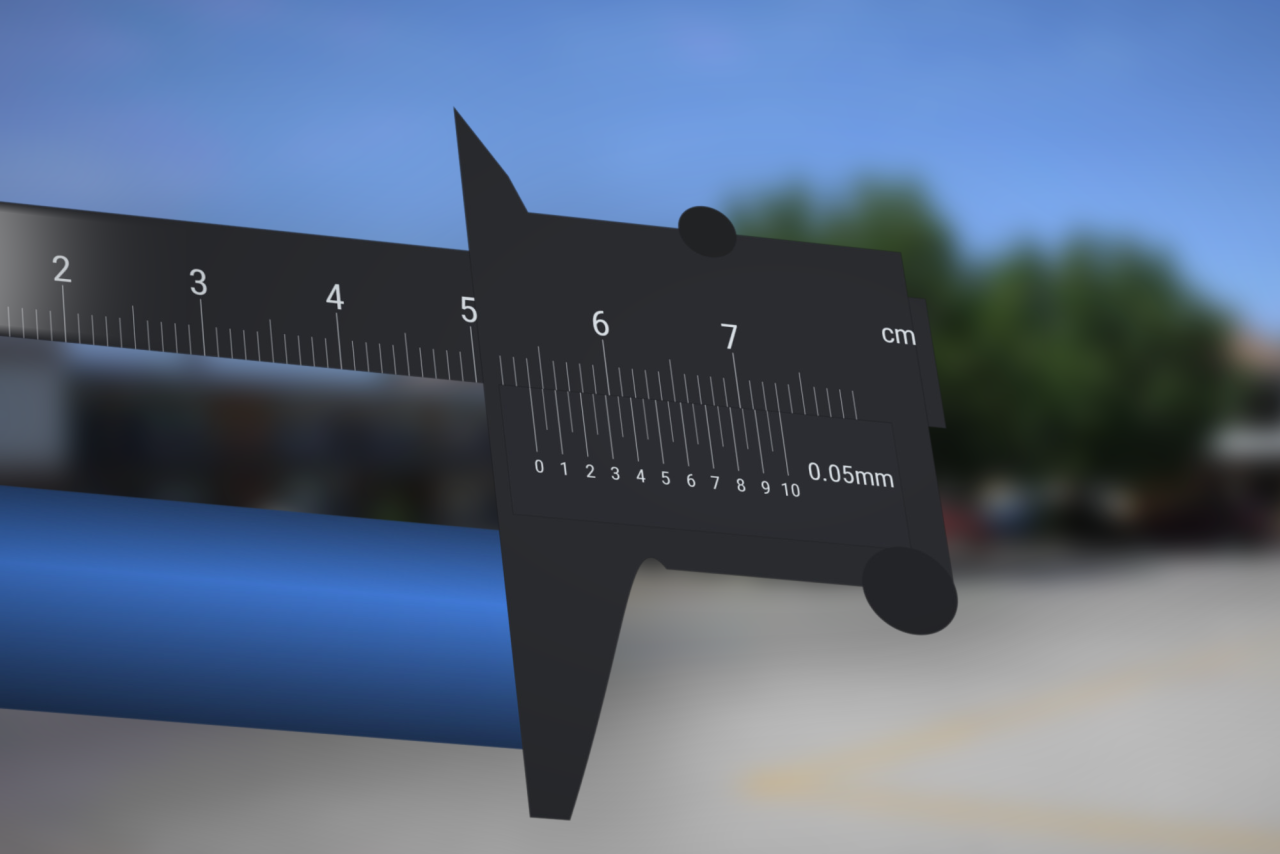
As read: 54.0; mm
